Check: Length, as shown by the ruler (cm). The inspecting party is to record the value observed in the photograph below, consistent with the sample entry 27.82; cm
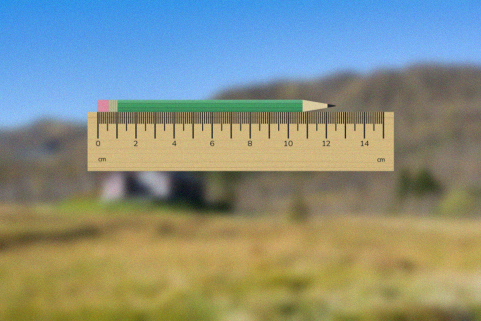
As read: 12.5; cm
